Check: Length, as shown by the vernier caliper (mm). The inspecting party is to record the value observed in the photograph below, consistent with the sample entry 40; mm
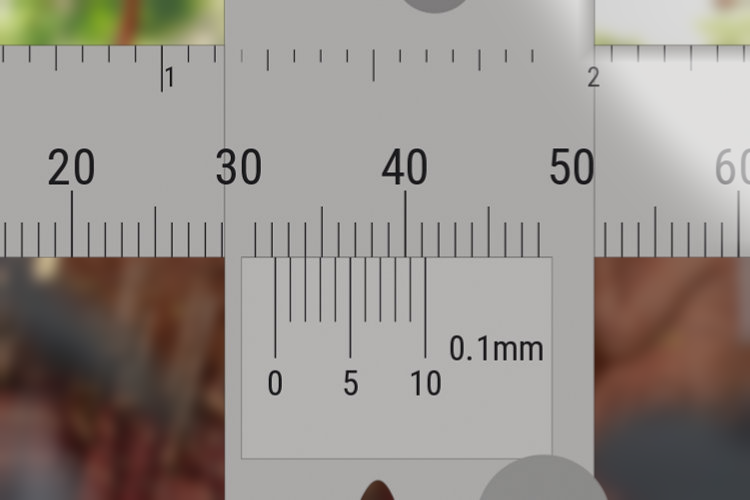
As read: 32.2; mm
